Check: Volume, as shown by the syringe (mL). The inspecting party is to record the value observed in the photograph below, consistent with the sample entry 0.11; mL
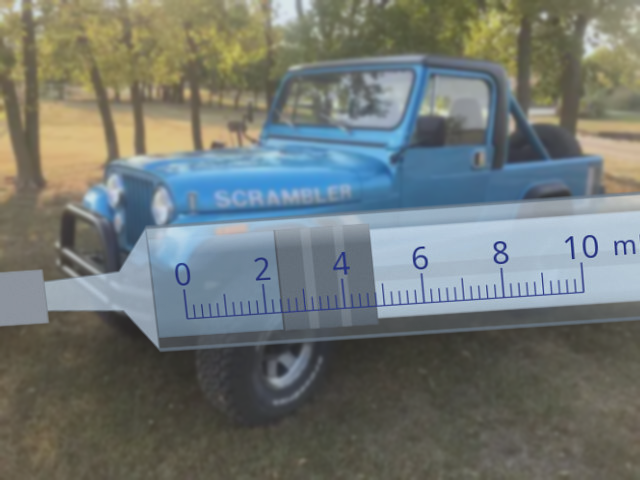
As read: 2.4; mL
